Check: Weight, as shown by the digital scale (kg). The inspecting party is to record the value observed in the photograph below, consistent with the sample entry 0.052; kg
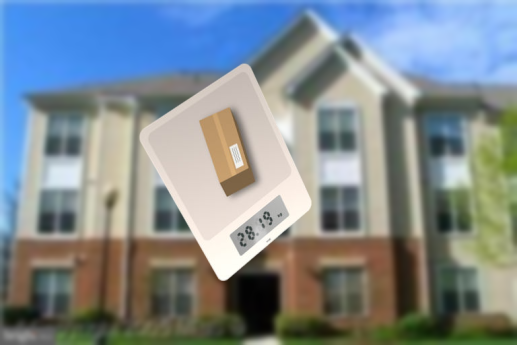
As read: 28.19; kg
